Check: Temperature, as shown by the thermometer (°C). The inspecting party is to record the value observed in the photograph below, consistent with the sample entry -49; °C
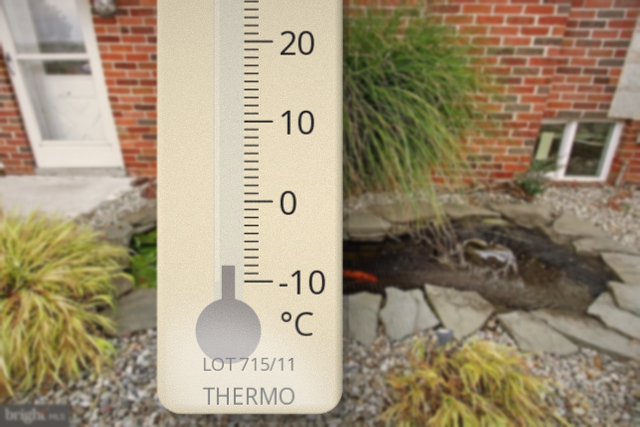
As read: -8; °C
